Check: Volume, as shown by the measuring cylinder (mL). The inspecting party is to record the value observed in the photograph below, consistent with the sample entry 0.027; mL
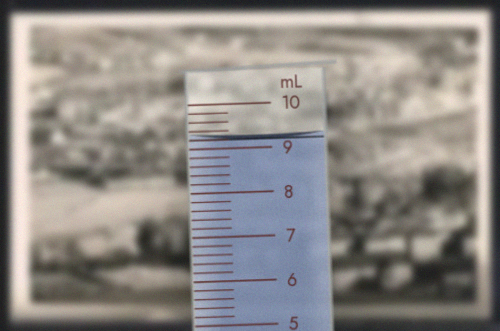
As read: 9.2; mL
